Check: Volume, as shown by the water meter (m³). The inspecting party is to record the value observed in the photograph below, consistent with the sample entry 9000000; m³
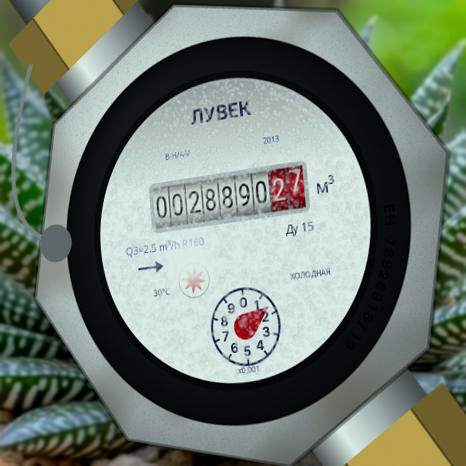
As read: 28890.271; m³
